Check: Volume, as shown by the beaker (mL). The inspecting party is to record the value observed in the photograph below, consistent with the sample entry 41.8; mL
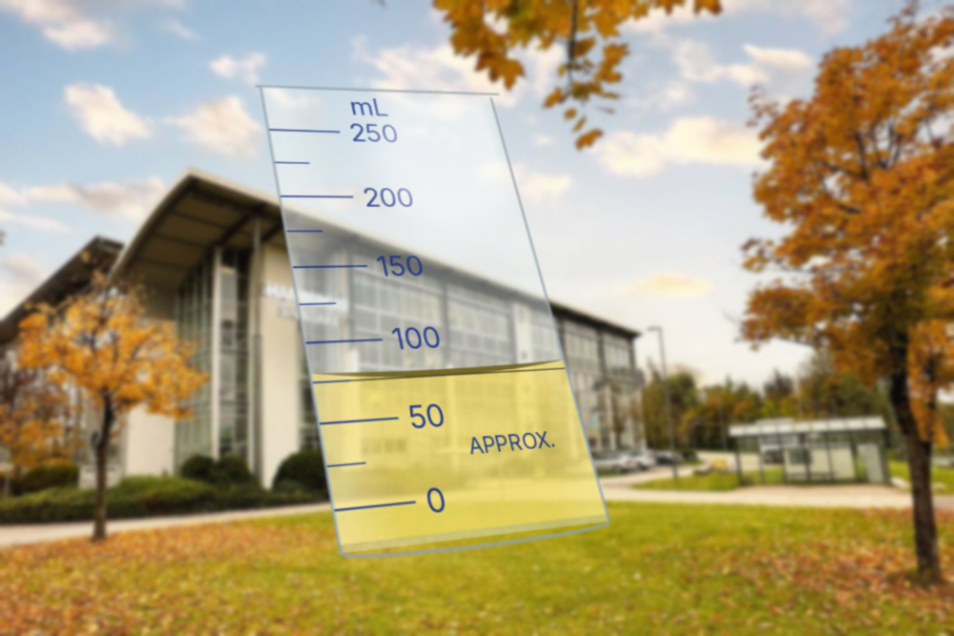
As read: 75; mL
